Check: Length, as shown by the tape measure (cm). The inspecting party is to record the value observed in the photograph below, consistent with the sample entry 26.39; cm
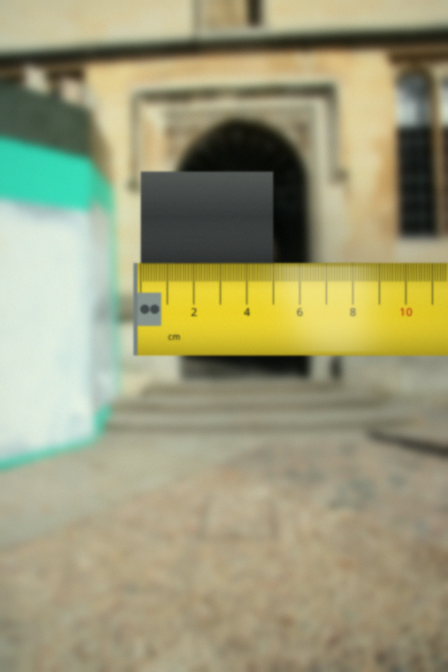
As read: 5; cm
